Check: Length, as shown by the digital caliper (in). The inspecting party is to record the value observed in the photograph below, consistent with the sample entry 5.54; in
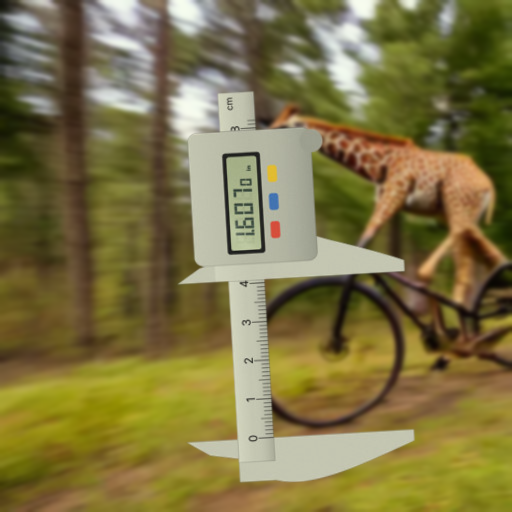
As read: 1.6070; in
